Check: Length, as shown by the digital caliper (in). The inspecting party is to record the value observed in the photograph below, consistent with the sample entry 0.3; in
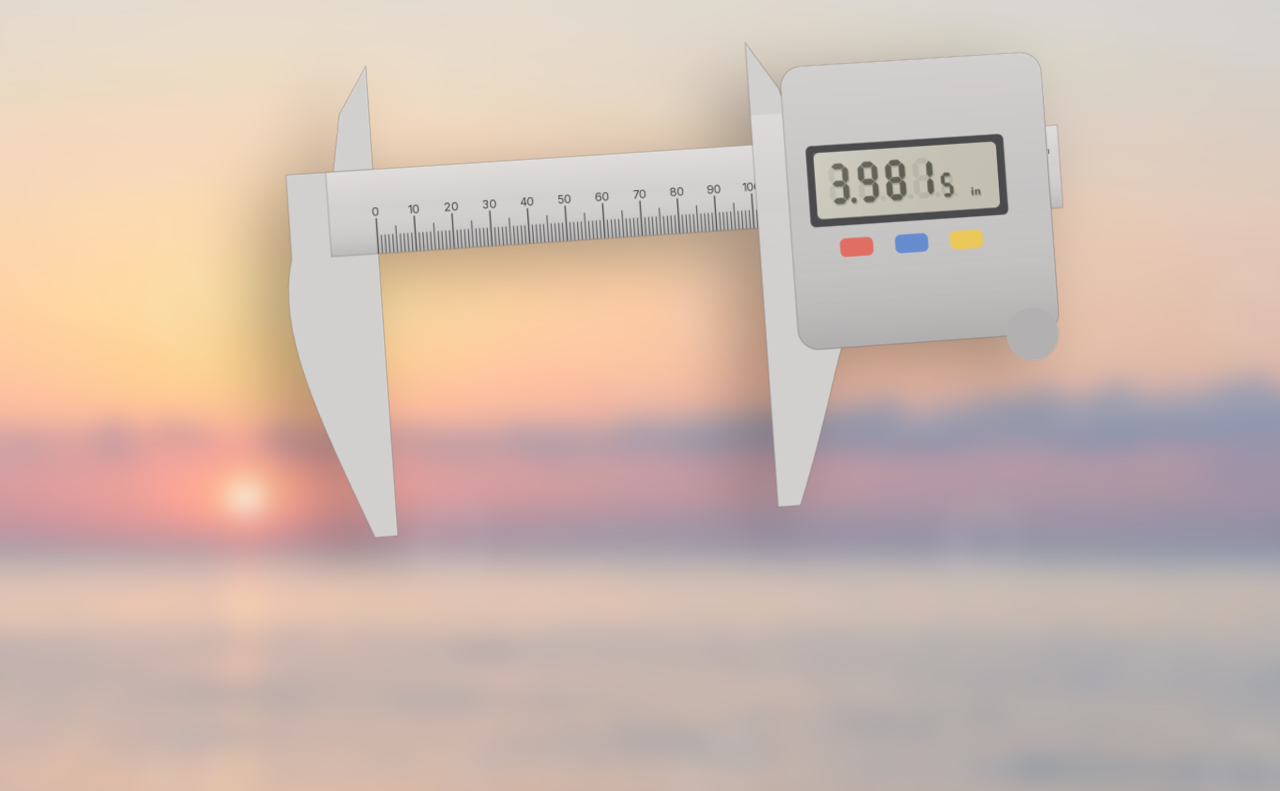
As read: 3.9815; in
